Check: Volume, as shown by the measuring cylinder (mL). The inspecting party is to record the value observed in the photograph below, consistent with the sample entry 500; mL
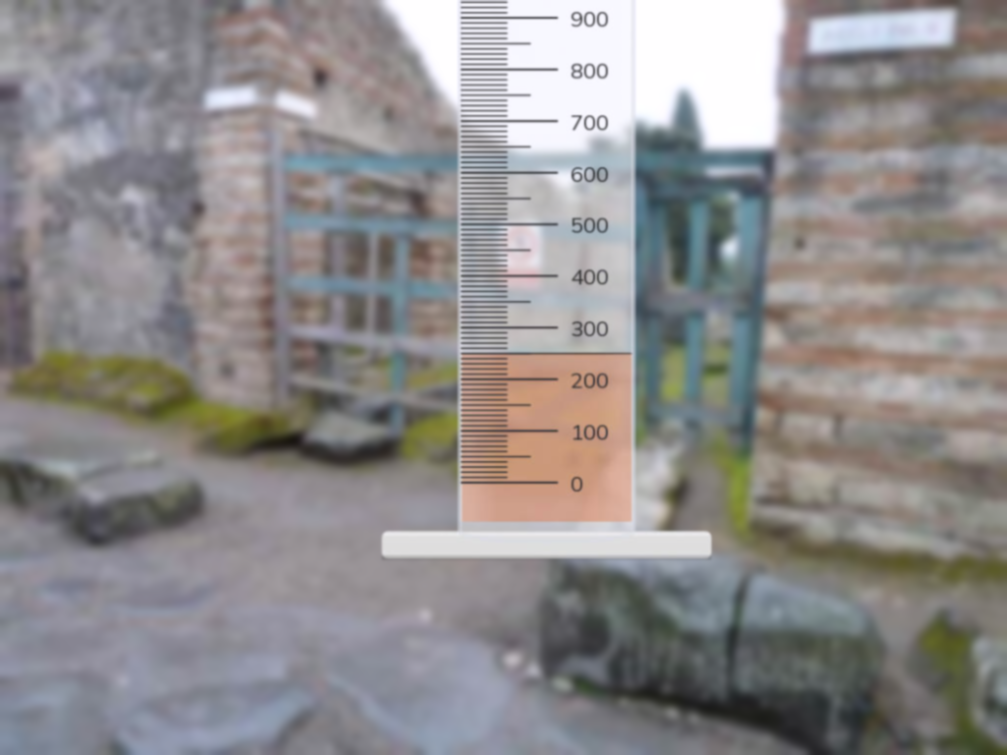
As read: 250; mL
